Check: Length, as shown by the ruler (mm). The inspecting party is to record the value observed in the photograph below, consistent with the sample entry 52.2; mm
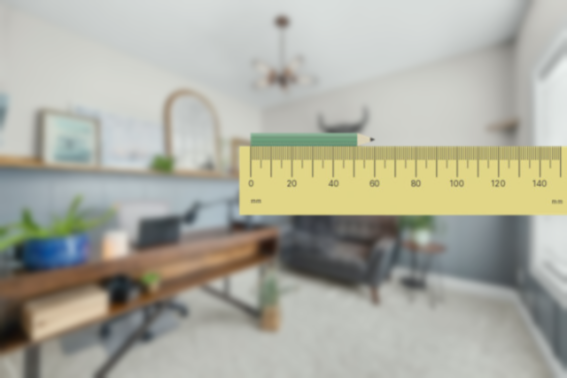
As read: 60; mm
